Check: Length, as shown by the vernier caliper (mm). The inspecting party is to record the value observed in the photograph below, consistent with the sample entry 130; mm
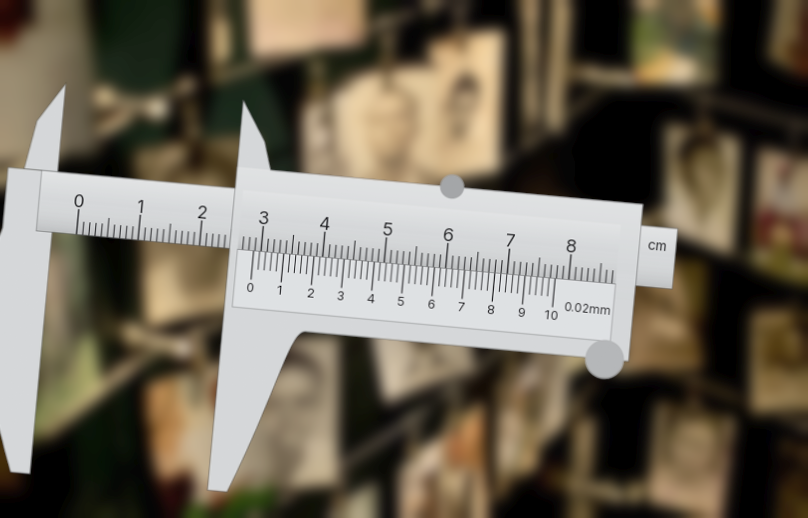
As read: 28.8; mm
